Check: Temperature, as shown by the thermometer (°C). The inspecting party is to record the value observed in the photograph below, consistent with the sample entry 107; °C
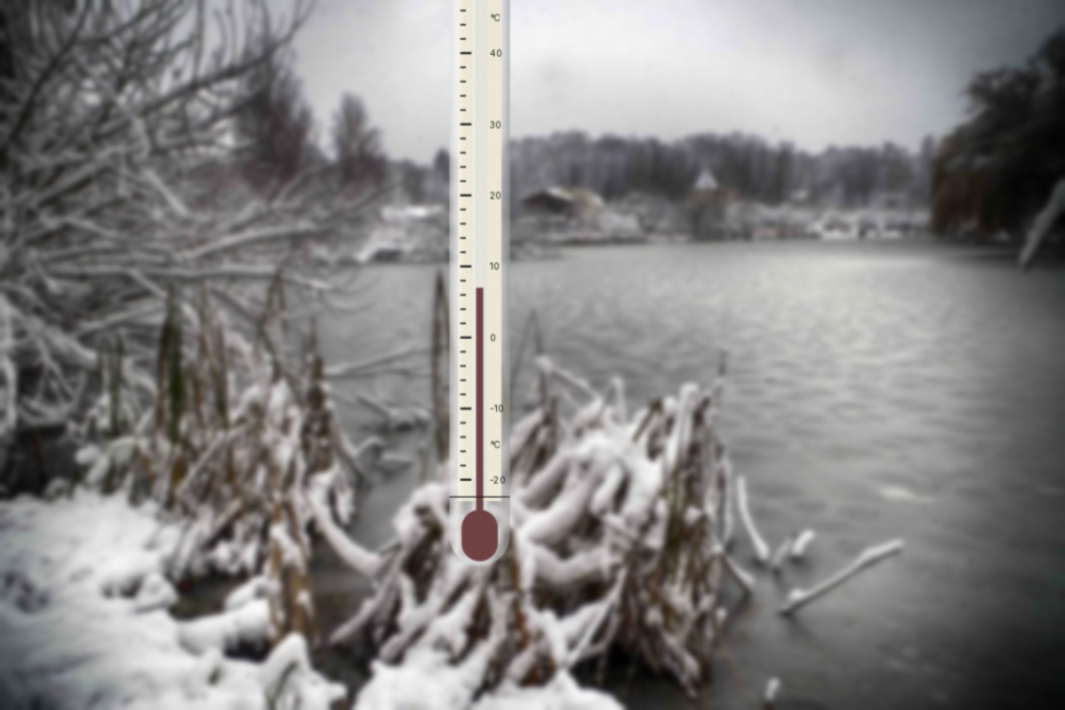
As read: 7; °C
